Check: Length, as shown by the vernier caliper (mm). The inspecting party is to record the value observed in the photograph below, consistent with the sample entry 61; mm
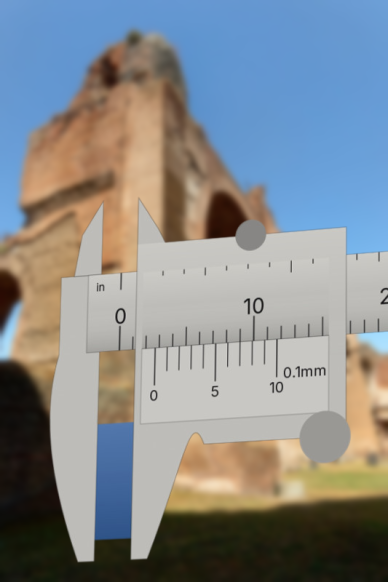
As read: 2.7; mm
